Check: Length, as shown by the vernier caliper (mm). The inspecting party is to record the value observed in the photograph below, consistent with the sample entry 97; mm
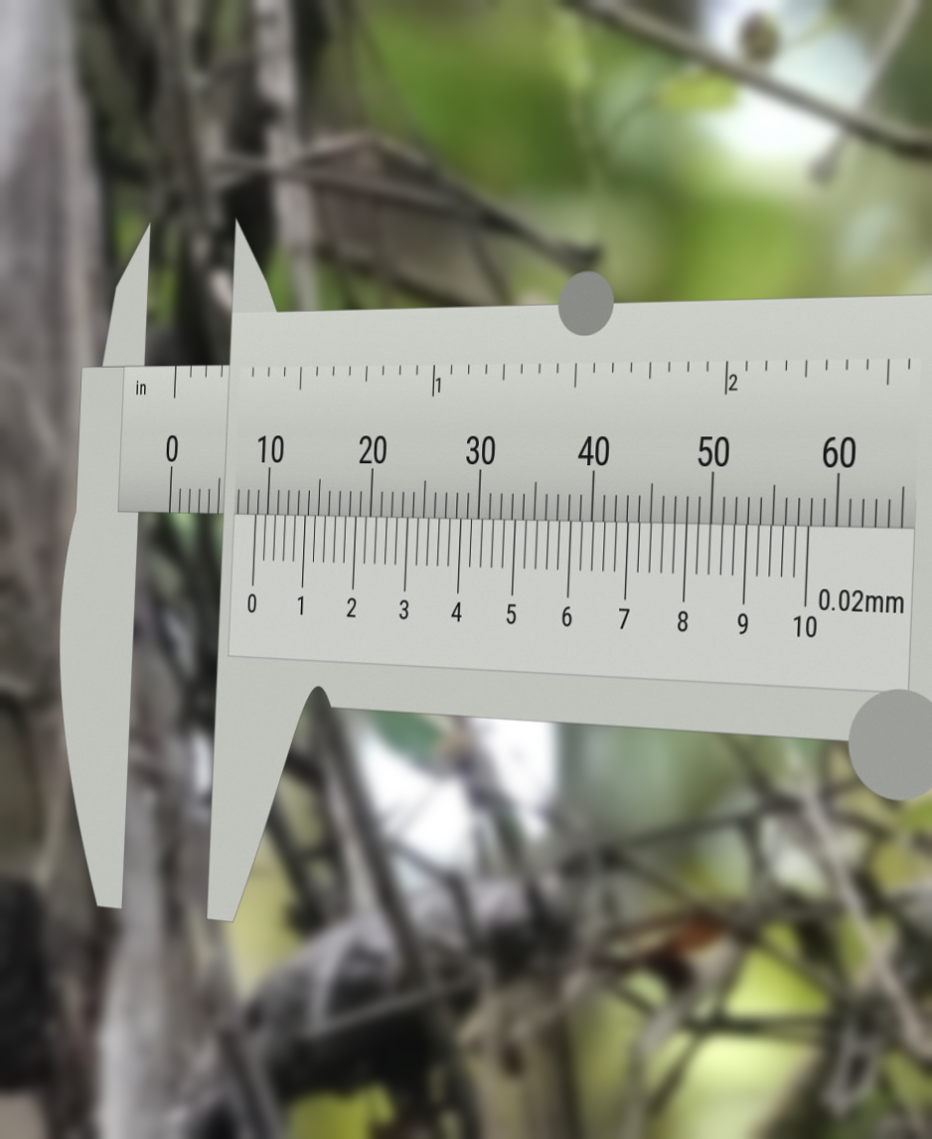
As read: 8.8; mm
